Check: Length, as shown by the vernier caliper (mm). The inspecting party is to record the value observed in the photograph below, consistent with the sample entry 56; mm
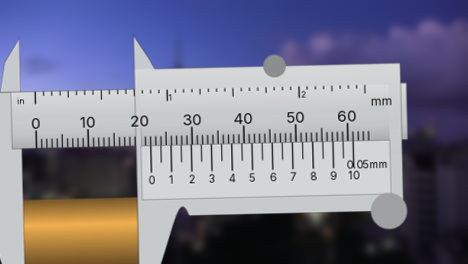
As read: 22.0; mm
